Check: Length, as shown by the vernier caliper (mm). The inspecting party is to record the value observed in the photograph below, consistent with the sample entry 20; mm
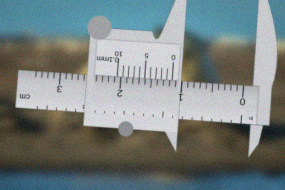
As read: 11.6; mm
